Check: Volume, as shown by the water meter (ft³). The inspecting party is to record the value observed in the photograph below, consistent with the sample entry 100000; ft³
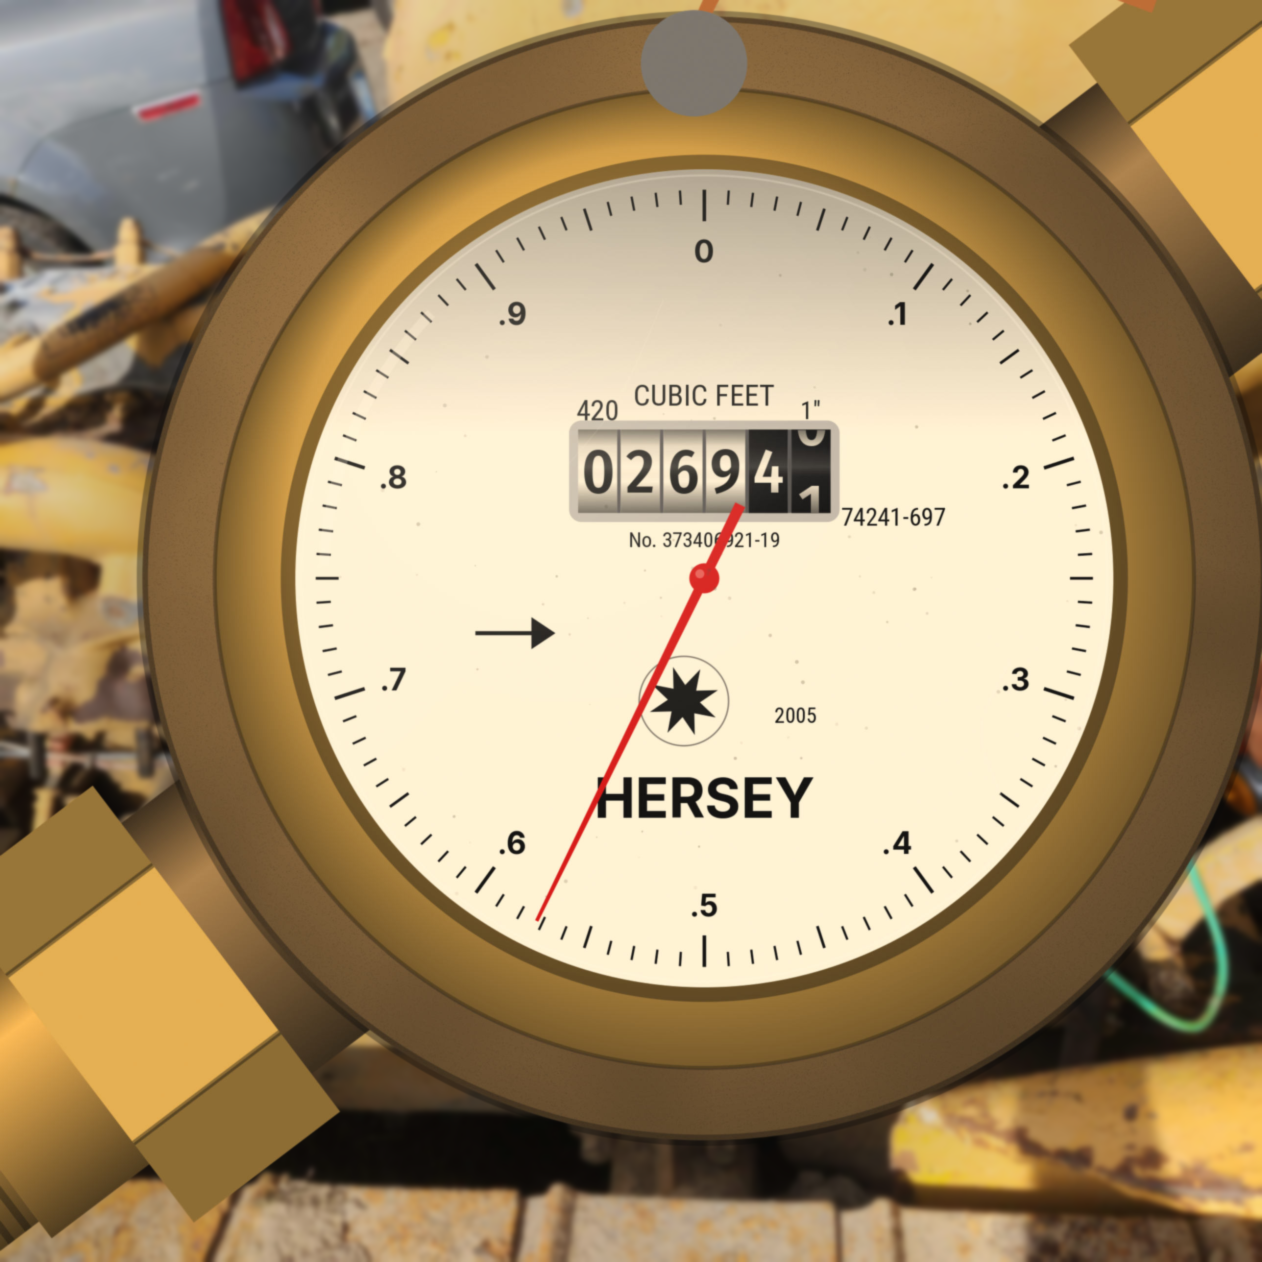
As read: 26940.57; ft³
